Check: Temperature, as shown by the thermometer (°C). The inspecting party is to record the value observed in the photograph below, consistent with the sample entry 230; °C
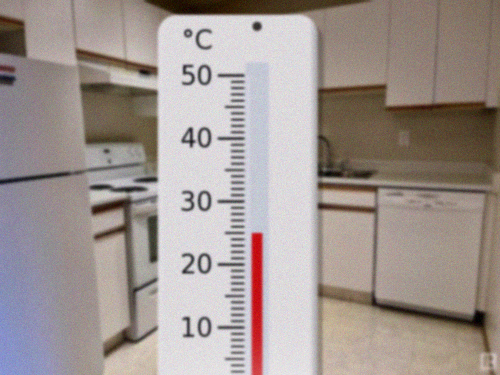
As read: 25; °C
